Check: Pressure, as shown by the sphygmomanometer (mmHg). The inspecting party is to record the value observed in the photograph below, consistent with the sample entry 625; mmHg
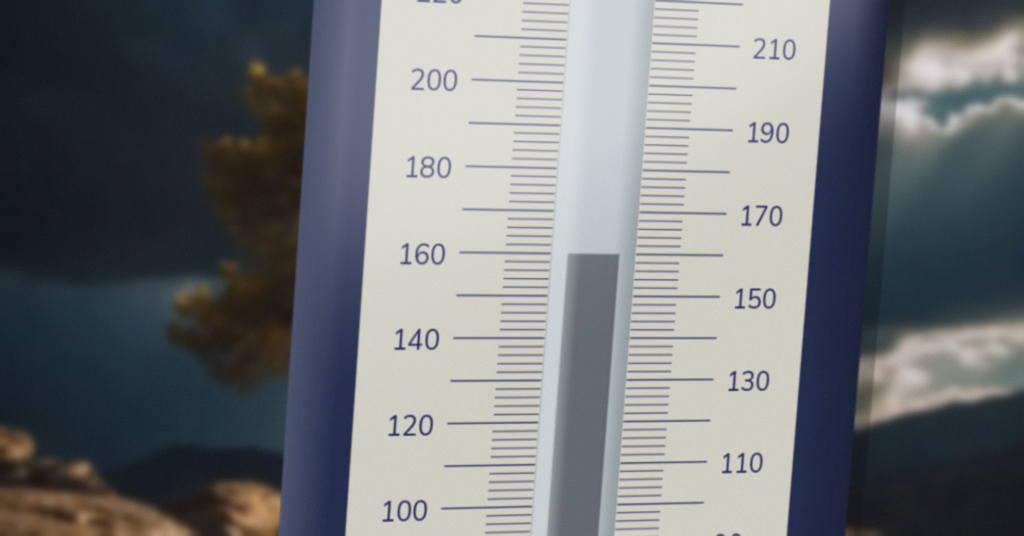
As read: 160; mmHg
